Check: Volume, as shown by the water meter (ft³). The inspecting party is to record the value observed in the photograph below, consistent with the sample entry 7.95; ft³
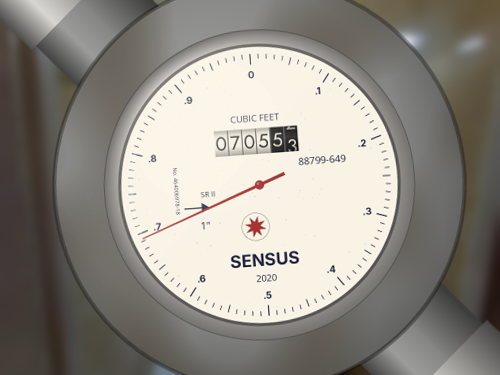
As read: 70552.69; ft³
